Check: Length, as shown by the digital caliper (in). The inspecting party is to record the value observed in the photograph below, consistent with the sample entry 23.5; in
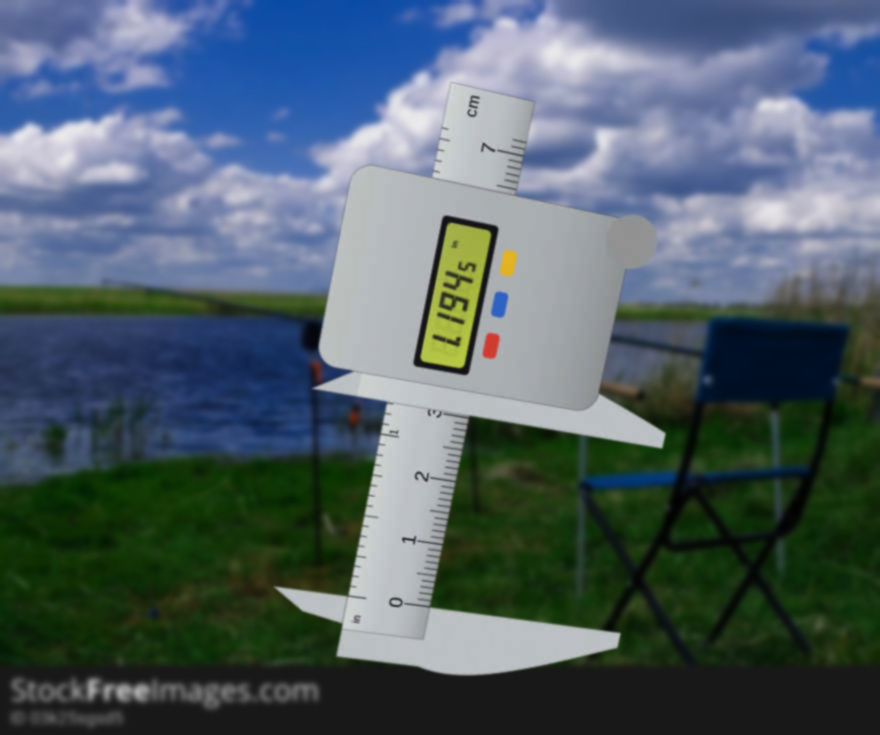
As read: 1.1945; in
